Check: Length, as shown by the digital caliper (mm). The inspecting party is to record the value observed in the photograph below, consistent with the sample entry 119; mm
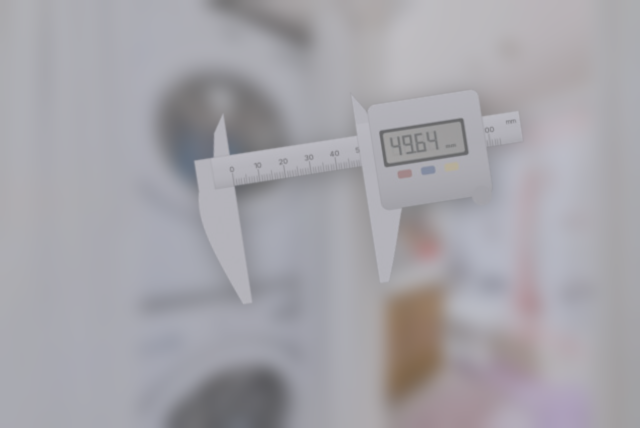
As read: 49.64; mm
